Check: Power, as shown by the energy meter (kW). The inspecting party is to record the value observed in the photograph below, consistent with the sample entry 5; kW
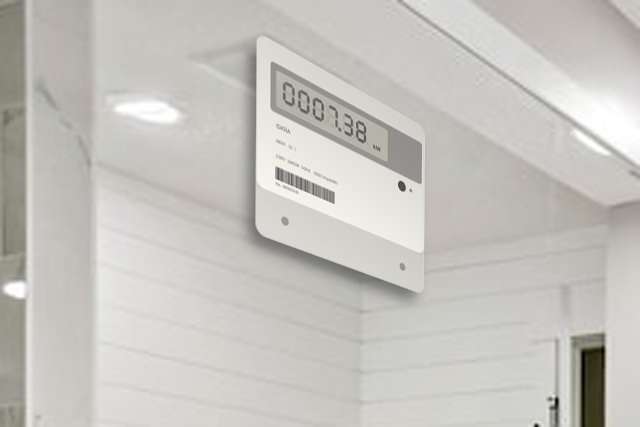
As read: 7.38; kW
